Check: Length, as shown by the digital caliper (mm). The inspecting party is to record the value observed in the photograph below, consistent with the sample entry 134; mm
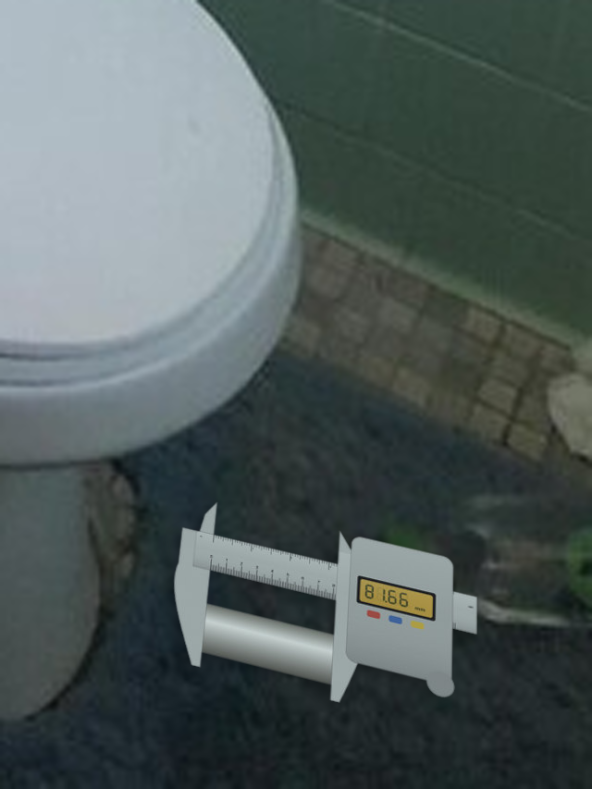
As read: 81.66; mm
